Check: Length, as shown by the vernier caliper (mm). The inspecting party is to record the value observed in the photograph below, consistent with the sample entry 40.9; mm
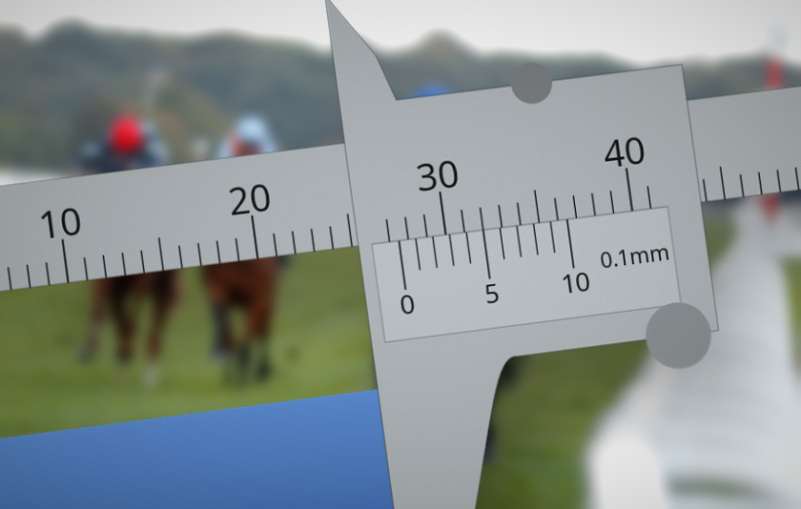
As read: 27.5; mm
